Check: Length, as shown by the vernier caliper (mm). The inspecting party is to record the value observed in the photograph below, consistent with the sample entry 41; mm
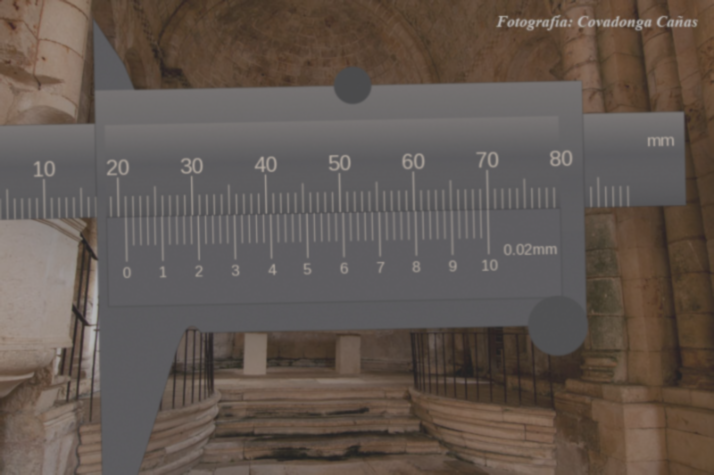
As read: 21.0; mm
